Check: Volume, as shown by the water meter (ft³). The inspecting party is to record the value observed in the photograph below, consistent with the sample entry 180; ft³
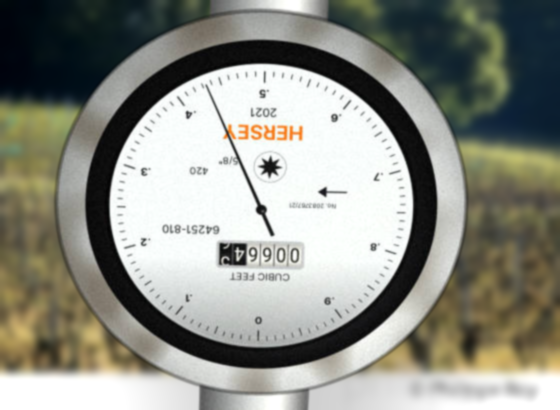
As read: 6645.43; ft³
